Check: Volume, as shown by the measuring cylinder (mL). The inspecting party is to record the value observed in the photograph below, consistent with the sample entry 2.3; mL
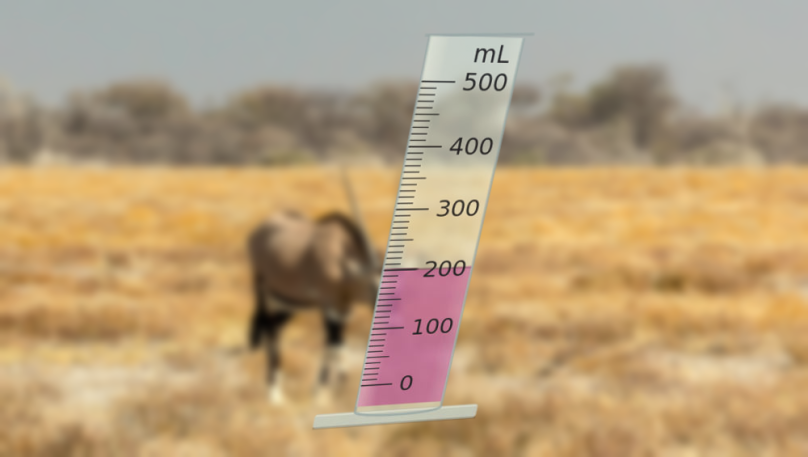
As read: 200; mL
